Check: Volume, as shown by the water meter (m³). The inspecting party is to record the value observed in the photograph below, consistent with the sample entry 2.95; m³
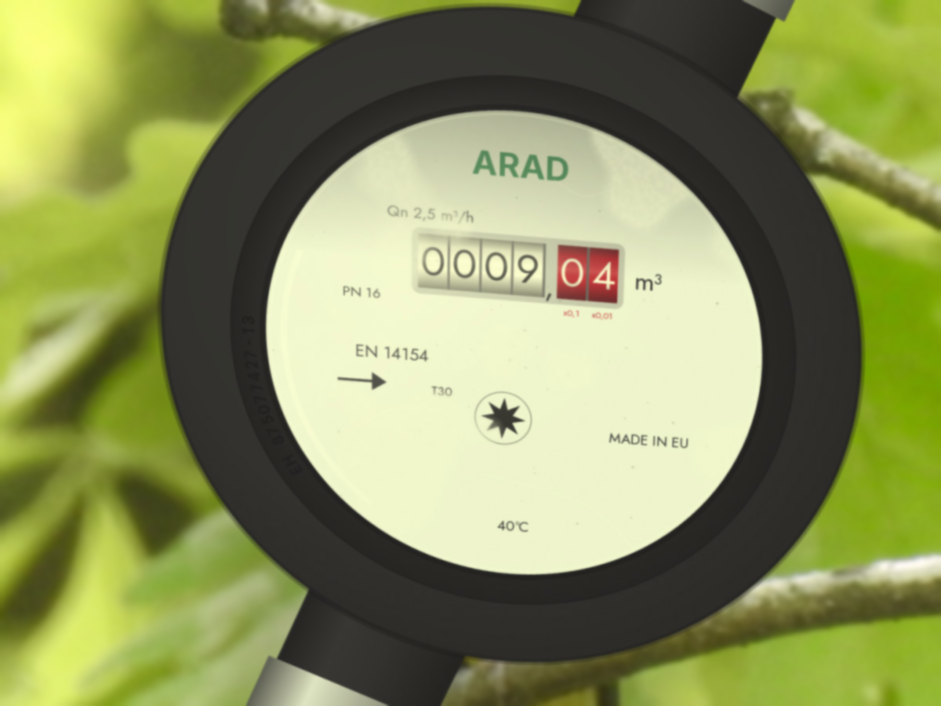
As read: 9.04; m³
